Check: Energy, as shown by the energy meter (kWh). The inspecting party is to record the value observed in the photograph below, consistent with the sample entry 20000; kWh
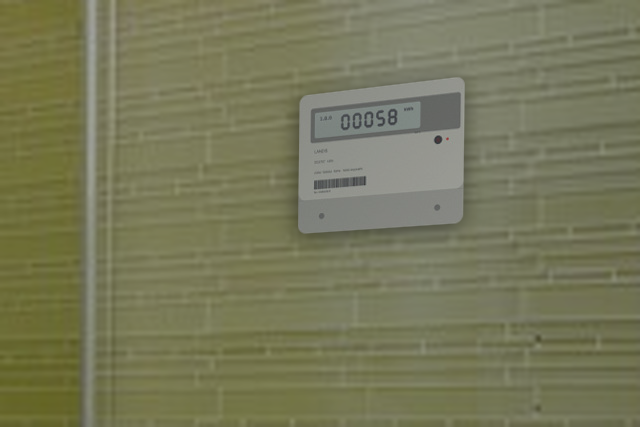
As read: 58; kWh
